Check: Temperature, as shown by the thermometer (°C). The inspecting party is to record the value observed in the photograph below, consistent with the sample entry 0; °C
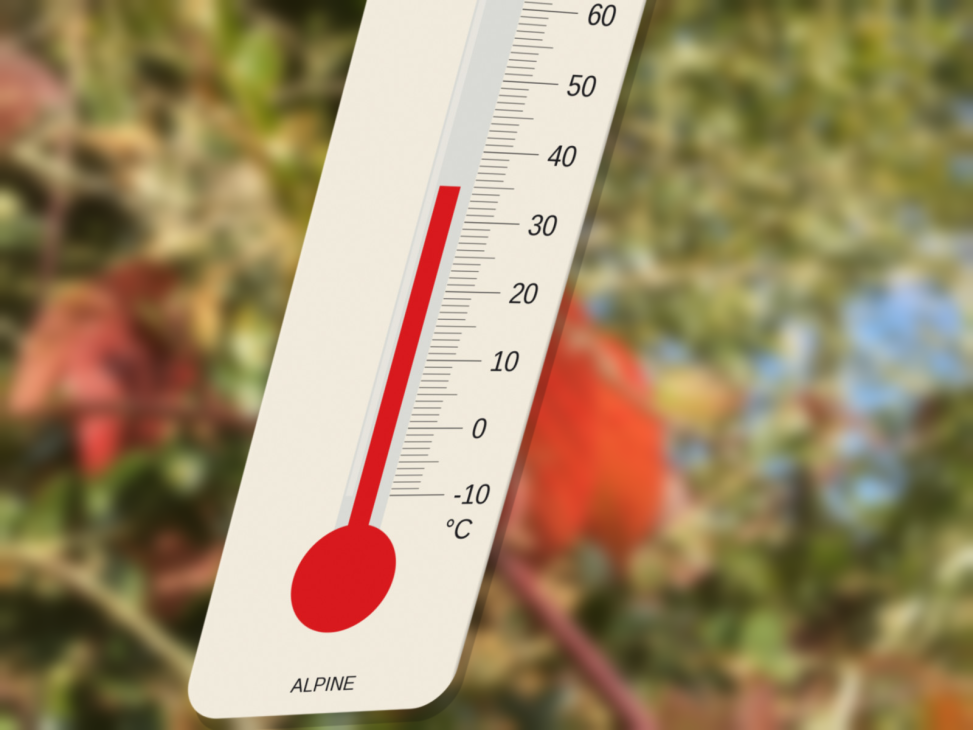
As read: 35; °C
